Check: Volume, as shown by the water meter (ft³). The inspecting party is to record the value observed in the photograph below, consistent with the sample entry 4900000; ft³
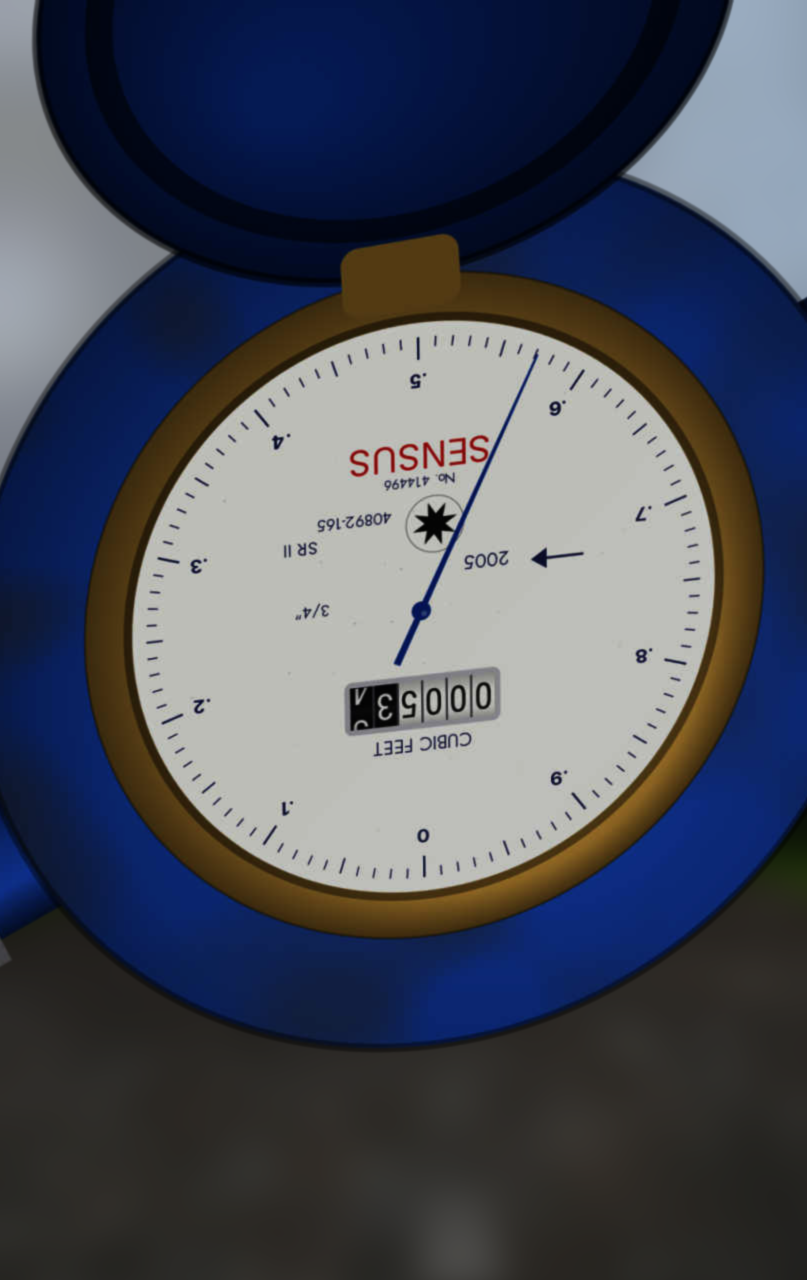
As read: 533.57; ft³
